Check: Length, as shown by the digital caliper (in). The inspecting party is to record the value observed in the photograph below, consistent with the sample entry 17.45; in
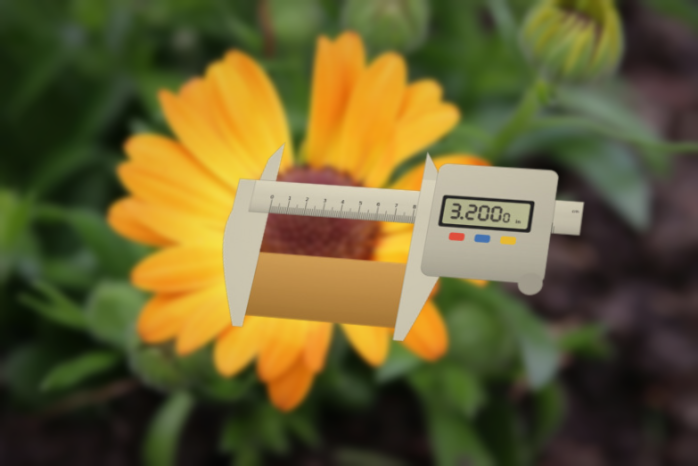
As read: 3.2000; in
